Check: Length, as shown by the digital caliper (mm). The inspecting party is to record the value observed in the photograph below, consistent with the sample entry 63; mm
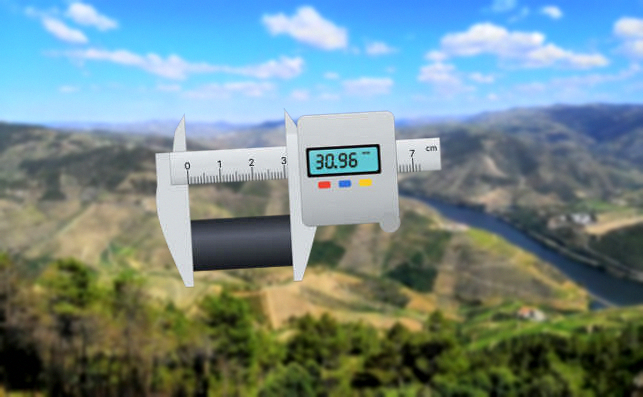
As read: 30.96; mm
